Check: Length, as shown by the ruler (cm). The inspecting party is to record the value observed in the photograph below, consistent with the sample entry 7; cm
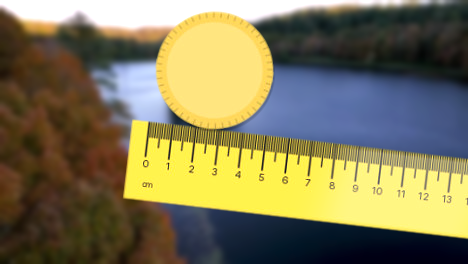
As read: 5; cm
